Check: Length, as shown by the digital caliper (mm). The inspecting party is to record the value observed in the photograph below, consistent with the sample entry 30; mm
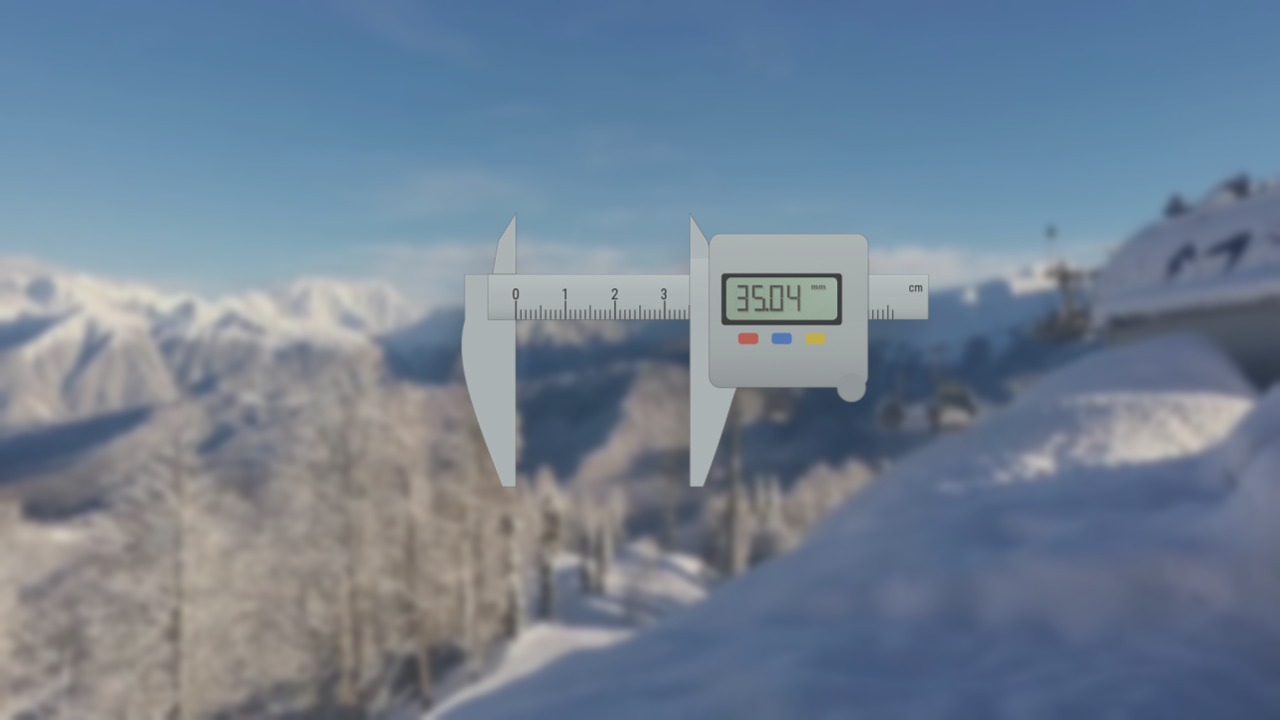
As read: 35.04; mm
